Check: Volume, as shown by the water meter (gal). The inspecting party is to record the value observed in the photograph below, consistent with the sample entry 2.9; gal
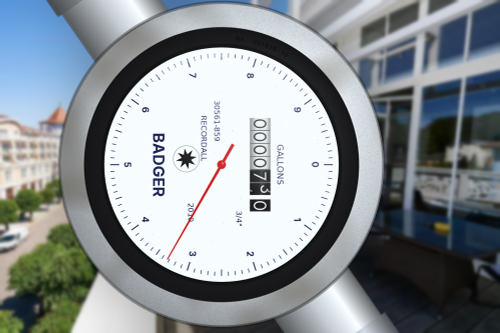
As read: 733.3; gal
